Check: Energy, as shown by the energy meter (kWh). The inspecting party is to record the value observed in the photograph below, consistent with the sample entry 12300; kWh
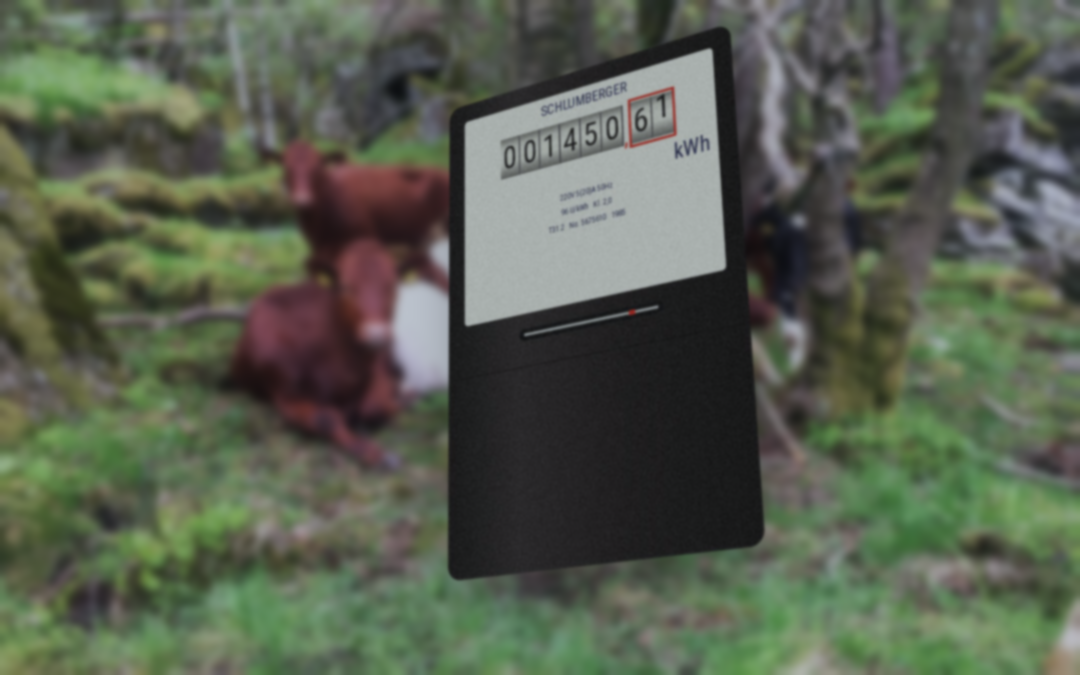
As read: 1450.61; kWh
